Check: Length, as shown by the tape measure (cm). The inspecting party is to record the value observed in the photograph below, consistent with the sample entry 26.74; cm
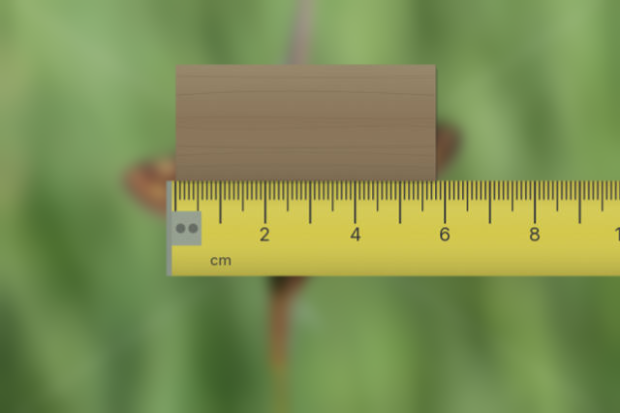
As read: 5.8; cm
